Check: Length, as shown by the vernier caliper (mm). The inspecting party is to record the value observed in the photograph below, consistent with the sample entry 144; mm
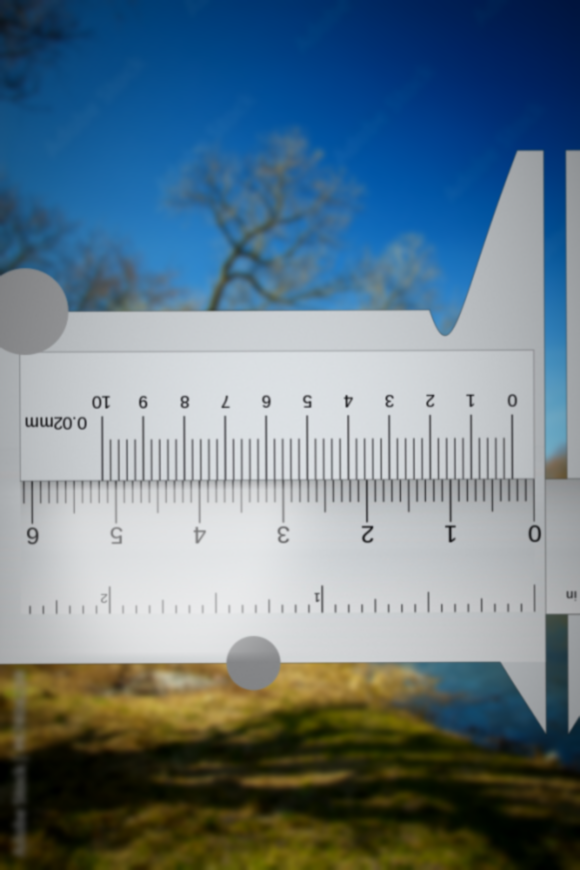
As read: 2.6; mm
